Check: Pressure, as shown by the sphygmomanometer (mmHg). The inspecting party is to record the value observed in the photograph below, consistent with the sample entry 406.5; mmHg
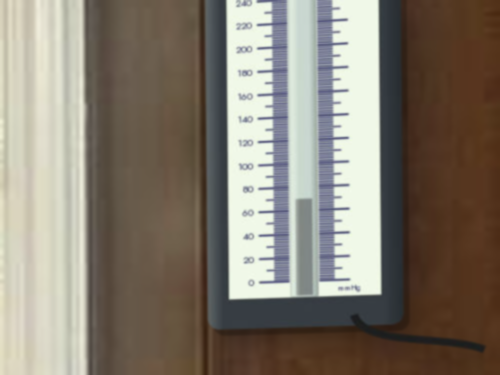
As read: 70; mmHg
